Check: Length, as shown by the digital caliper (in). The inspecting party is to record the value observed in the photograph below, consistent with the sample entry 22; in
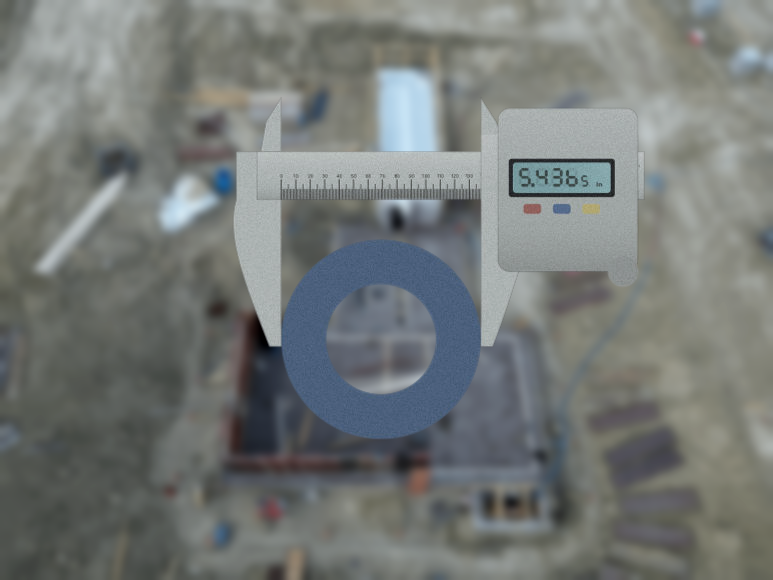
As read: 5.4365; in
